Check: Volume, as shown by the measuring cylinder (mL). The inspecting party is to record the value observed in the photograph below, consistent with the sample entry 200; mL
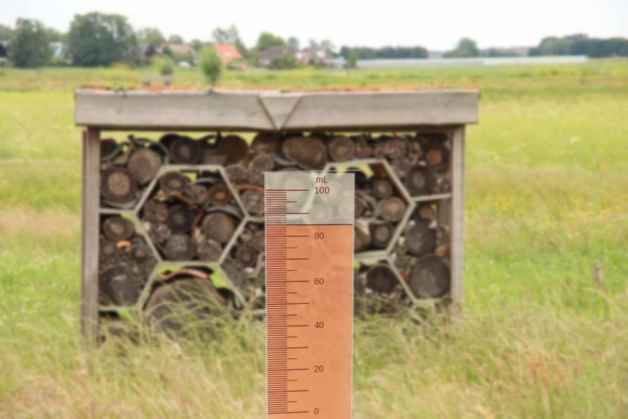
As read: 85; mL
